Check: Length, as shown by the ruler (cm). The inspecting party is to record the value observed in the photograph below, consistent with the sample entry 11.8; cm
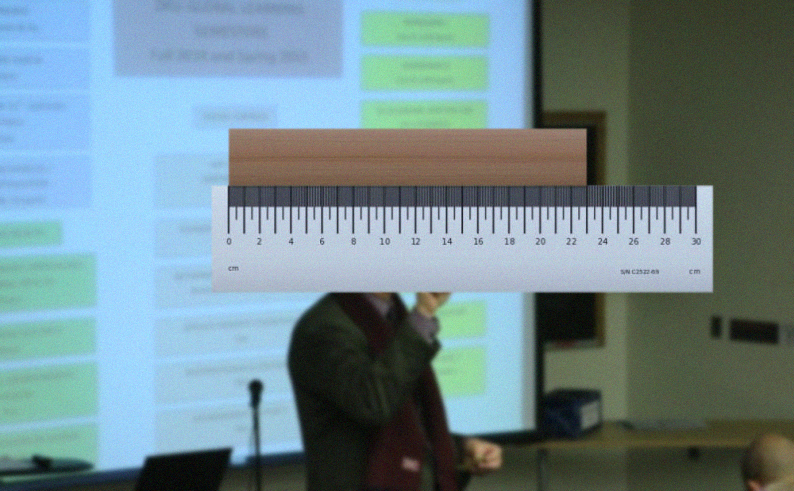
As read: 23; cm
